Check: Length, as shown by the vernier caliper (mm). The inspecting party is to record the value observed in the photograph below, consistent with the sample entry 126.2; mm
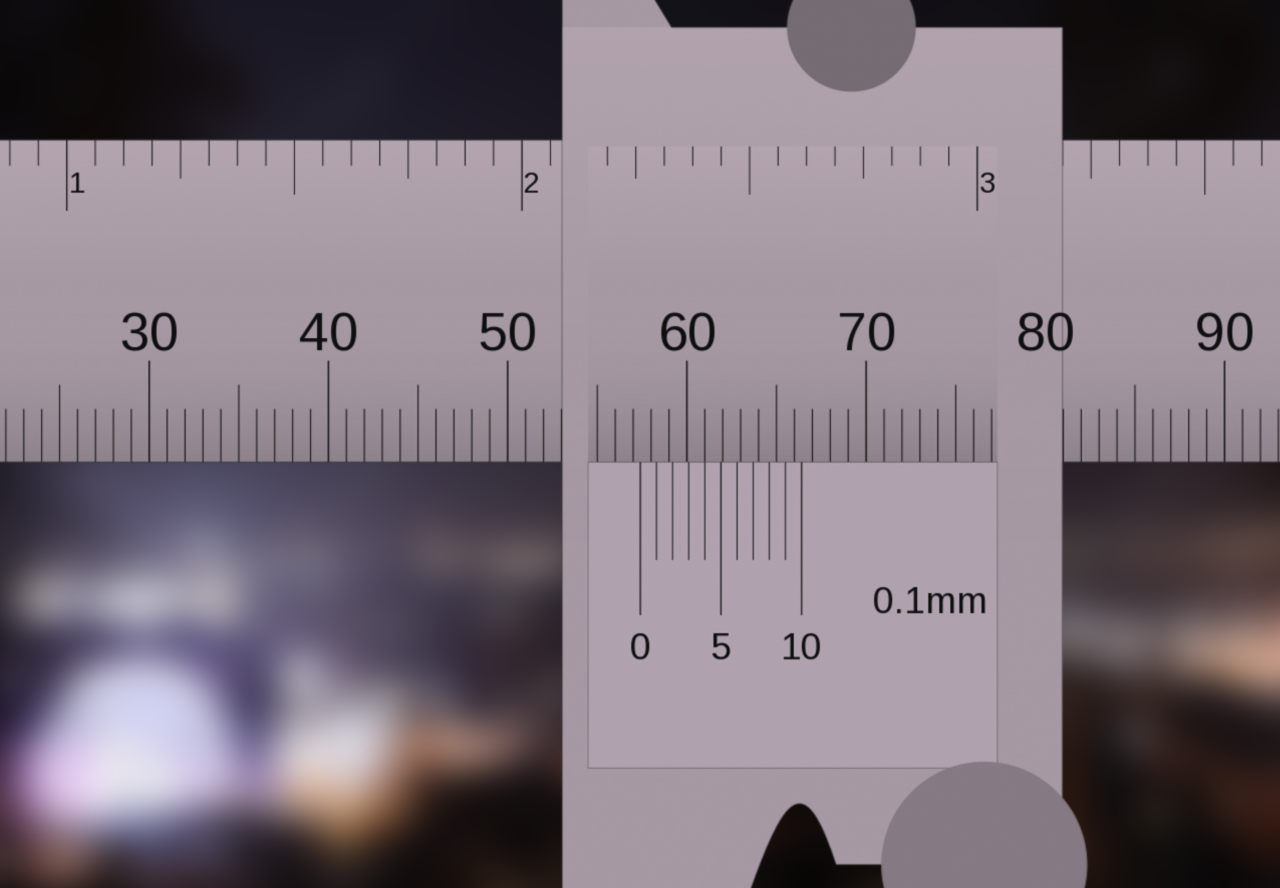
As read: 57.4; mm
